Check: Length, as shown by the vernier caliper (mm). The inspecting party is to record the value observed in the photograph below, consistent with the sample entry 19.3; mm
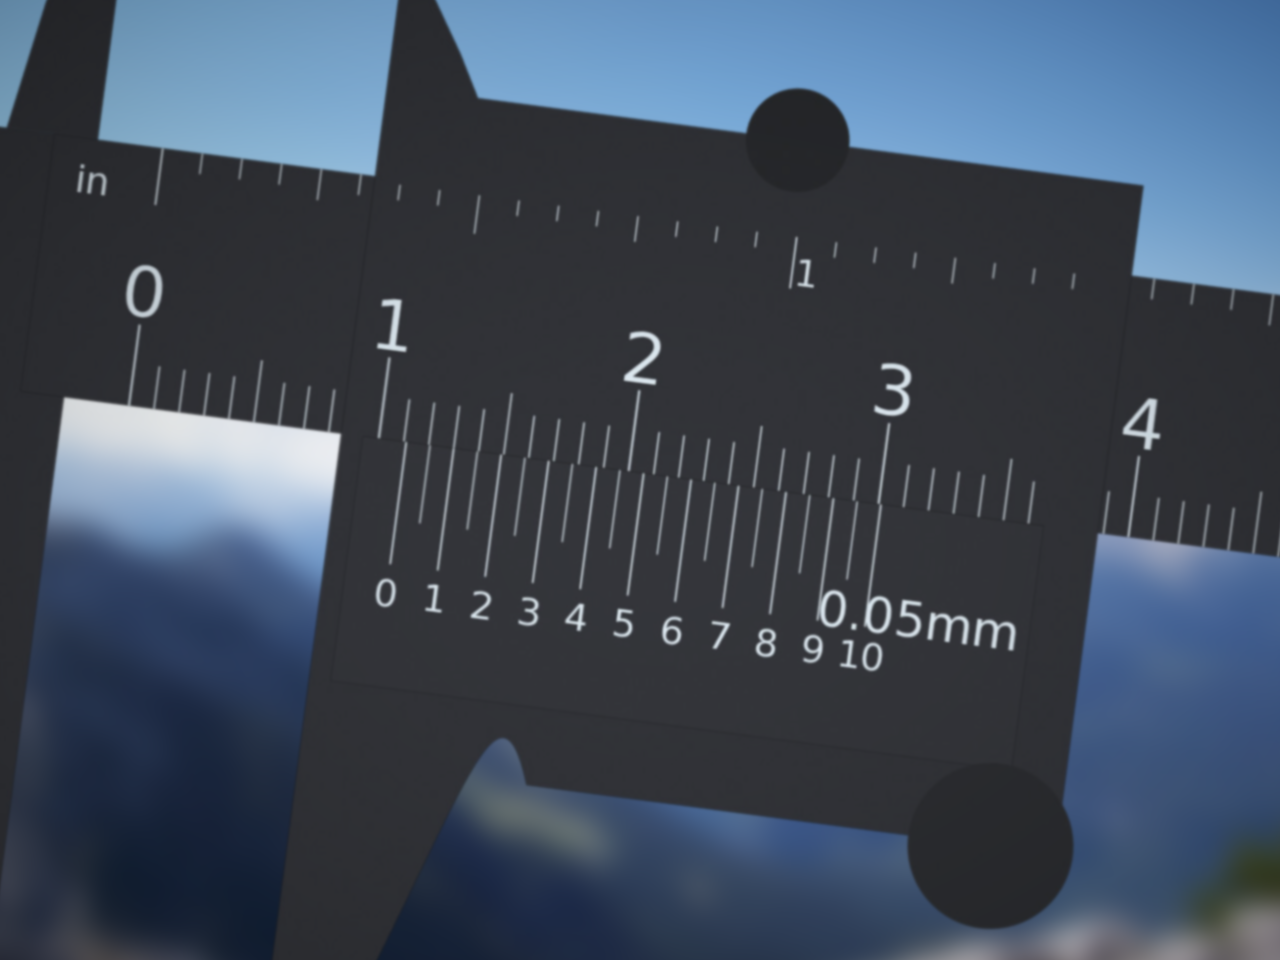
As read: 11.1; mm
